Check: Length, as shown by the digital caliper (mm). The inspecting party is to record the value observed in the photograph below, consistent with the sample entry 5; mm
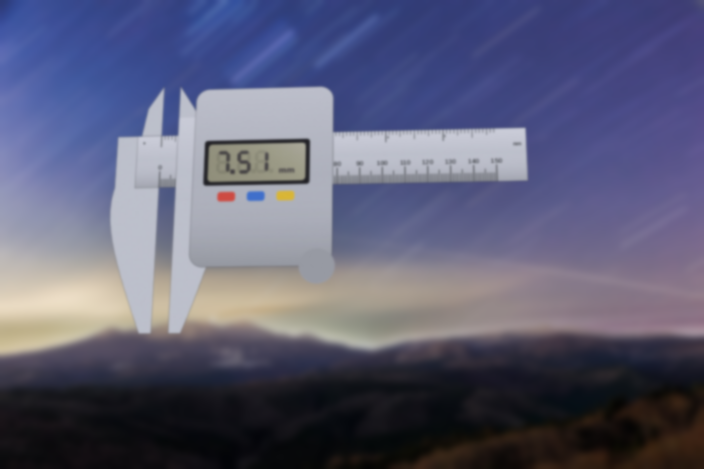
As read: 7.51; mm
